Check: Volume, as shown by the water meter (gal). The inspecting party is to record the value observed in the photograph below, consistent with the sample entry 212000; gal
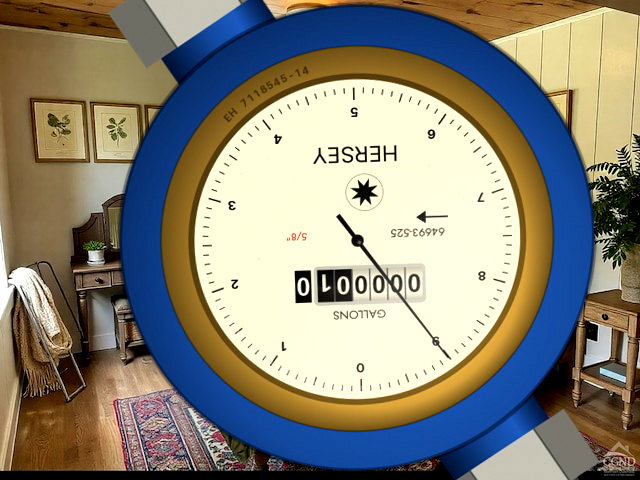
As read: 9.0; gal
